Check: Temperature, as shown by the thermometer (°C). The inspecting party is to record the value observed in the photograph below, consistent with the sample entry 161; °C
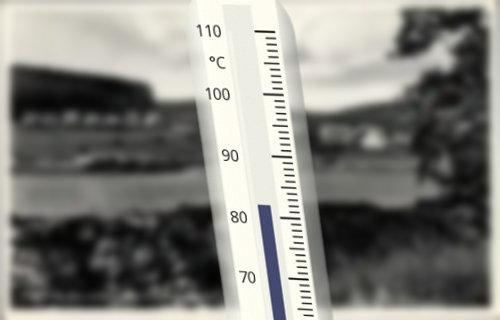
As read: 82; °C
